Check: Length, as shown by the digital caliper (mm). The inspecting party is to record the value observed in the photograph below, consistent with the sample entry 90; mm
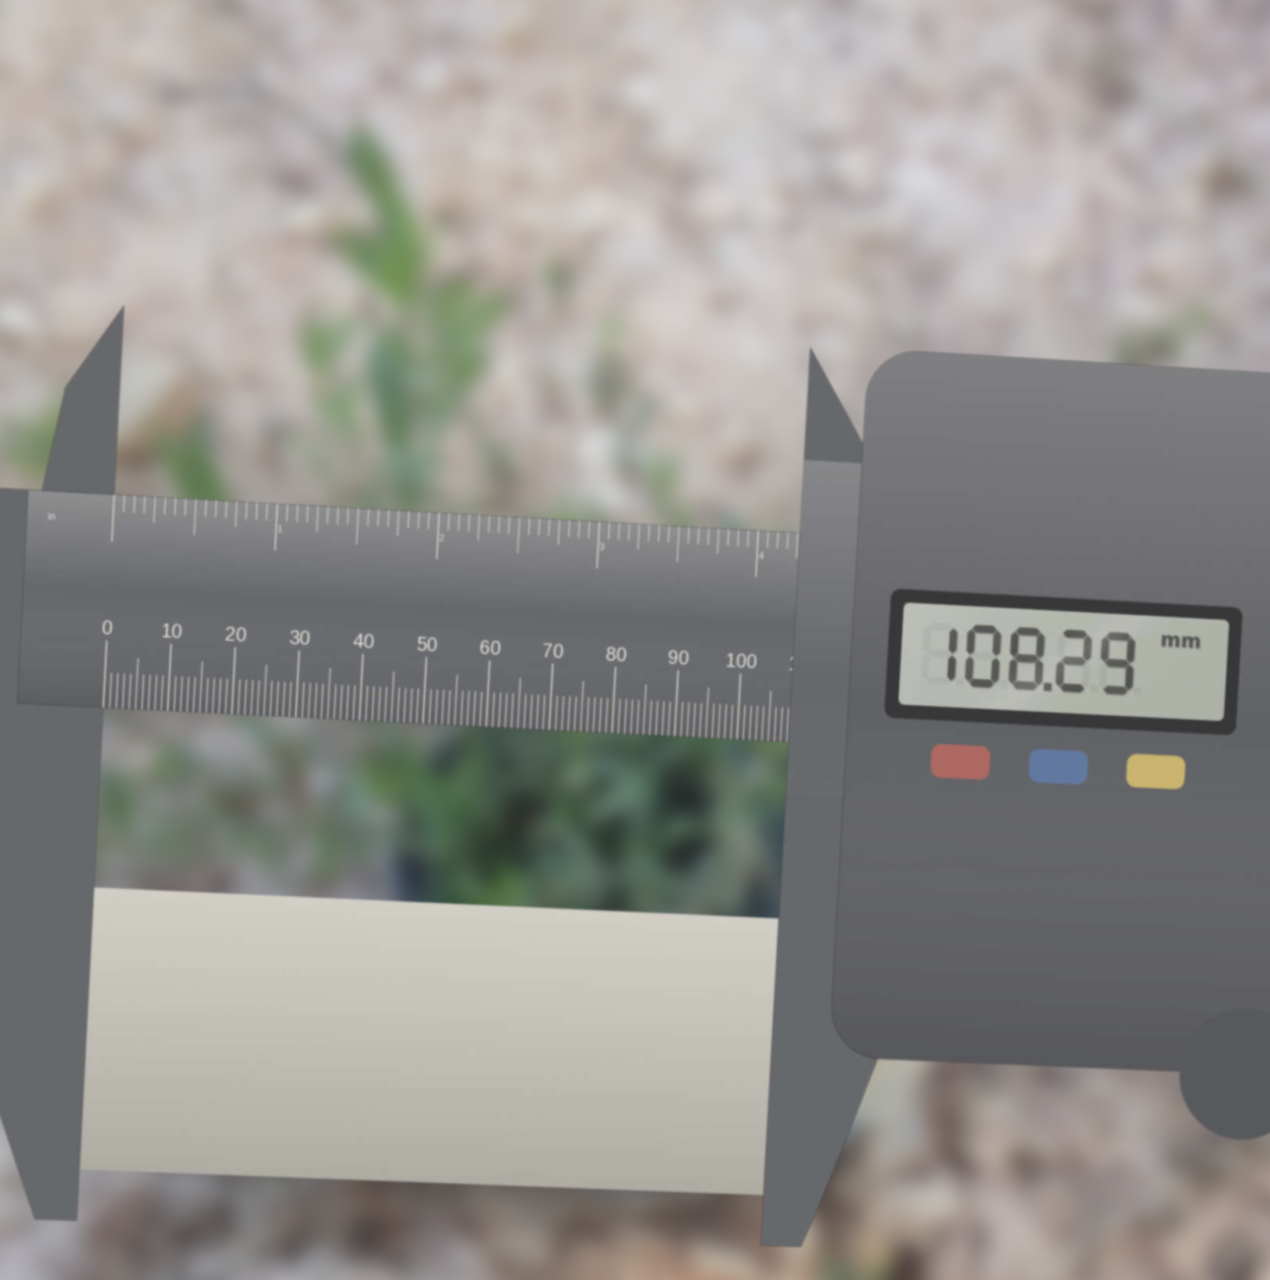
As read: 108.29; mm
